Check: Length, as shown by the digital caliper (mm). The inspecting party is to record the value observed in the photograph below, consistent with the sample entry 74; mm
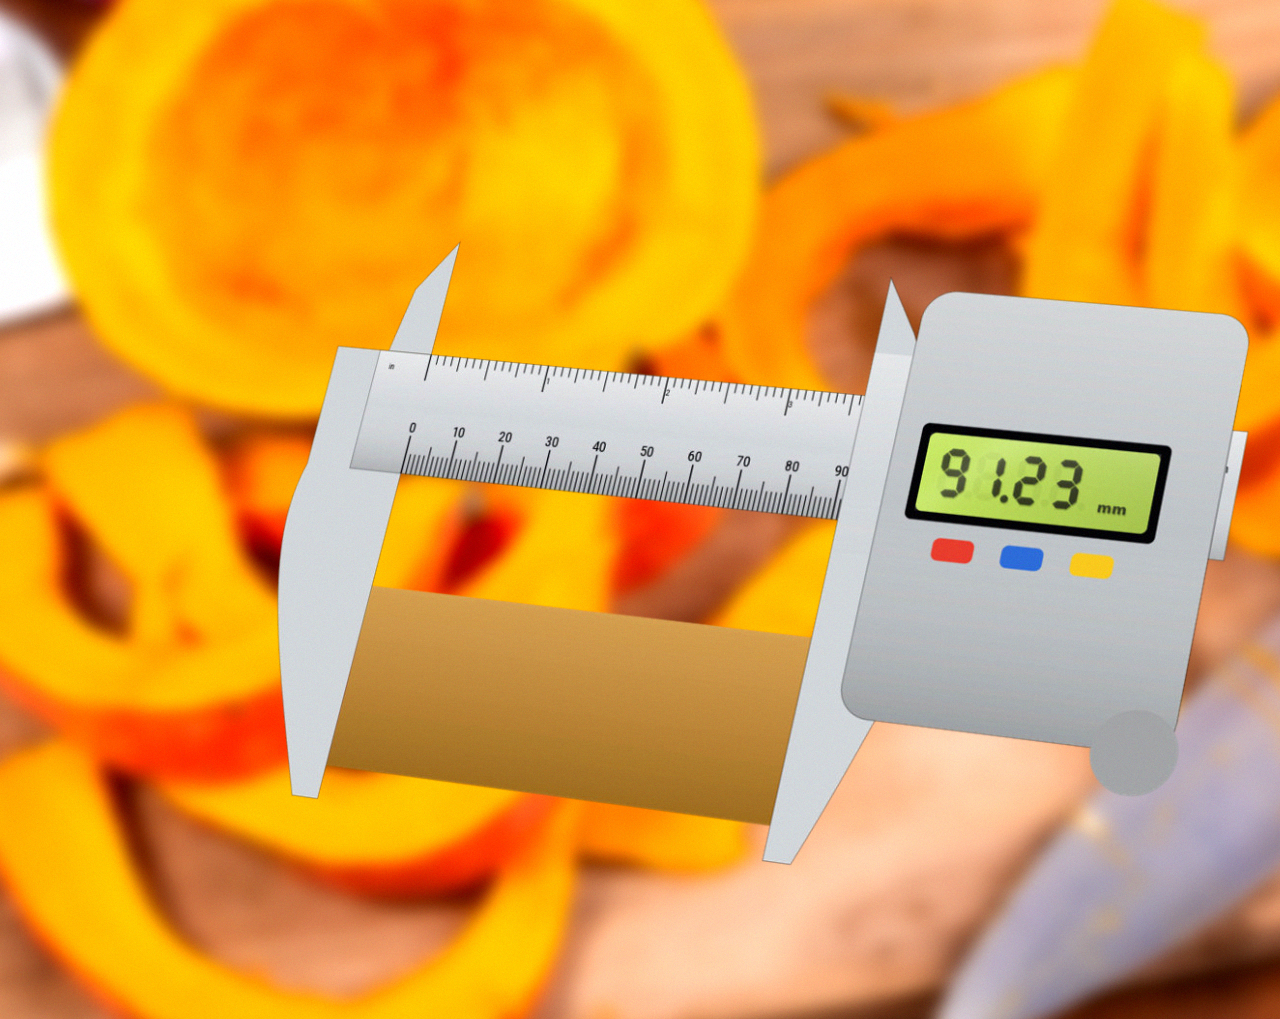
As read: 91.23; mm
